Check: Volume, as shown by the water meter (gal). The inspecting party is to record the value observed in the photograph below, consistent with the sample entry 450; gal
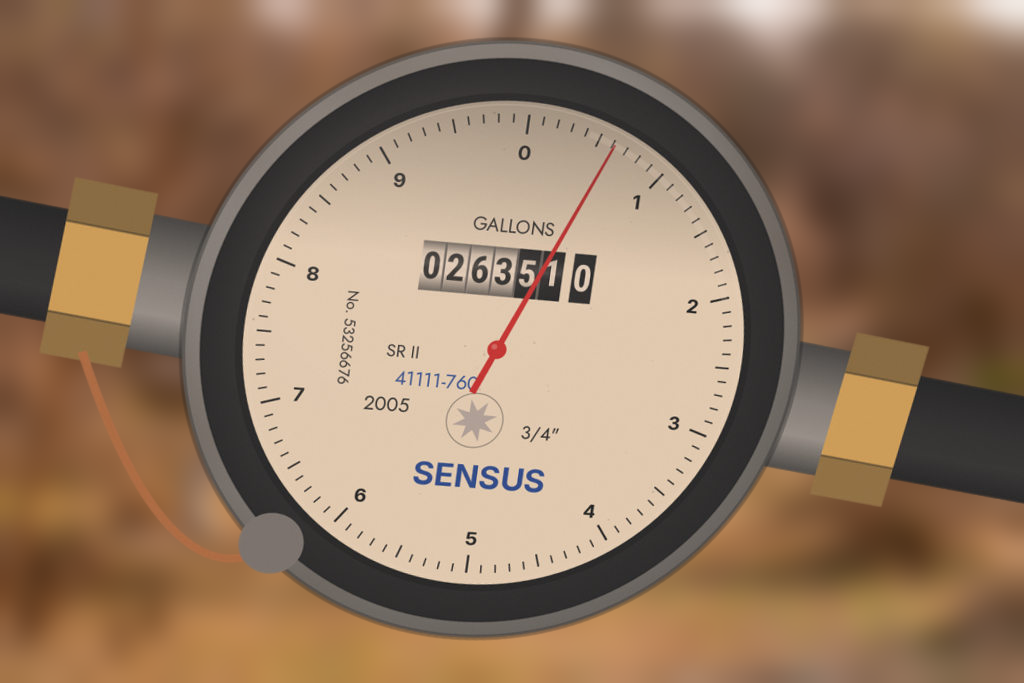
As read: 263510.6; gal
